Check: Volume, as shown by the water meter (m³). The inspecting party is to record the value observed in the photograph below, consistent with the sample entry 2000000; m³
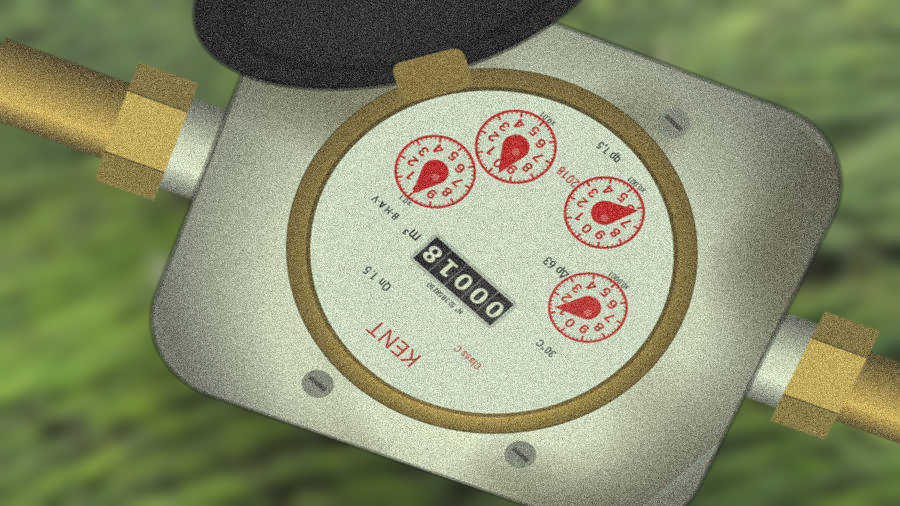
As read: 17.9961; m³
